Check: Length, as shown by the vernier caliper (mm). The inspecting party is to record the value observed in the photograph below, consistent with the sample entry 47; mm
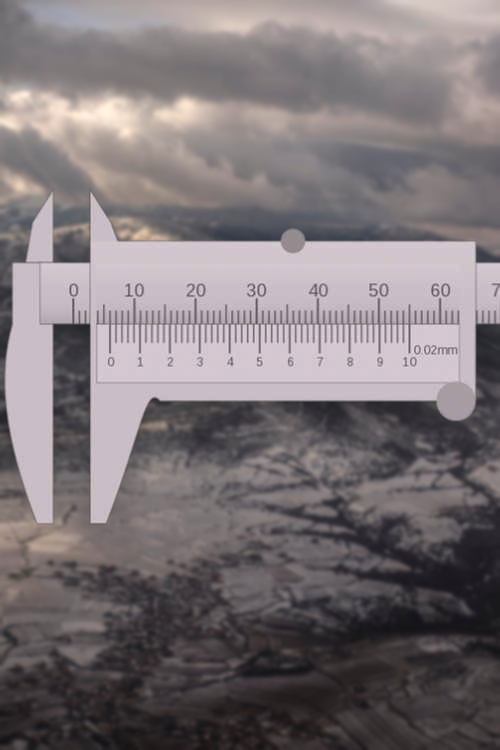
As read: 6.0; mm
